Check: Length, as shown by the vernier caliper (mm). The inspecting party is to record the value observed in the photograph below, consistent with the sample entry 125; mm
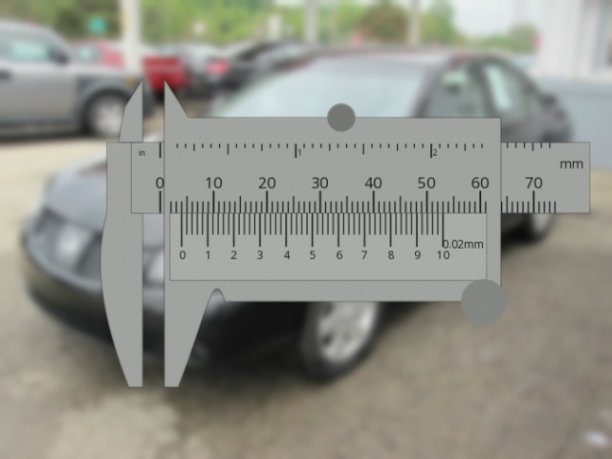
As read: 4.0; mm
